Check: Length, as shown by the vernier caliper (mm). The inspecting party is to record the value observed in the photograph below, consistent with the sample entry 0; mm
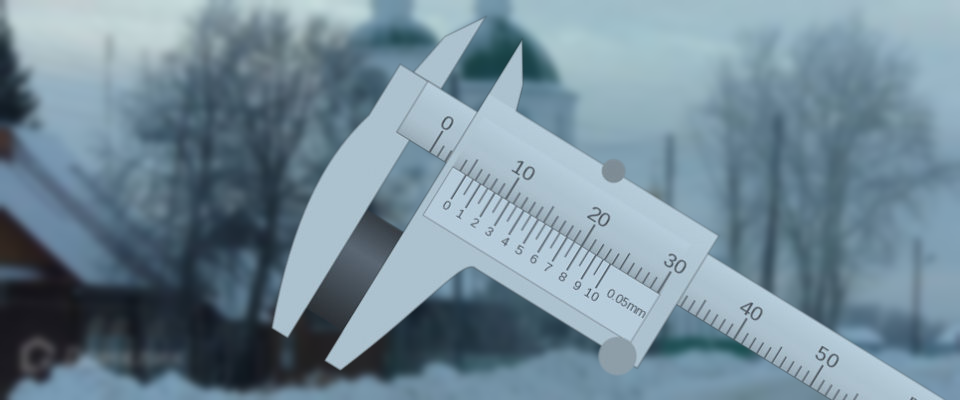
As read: 4.8; mm
